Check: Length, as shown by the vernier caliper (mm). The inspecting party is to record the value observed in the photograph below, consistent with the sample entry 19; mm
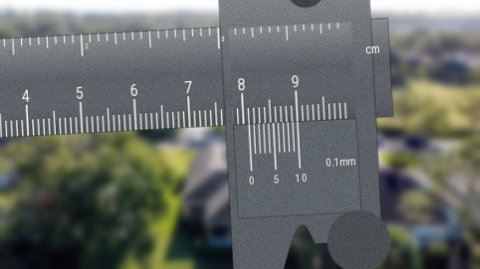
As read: 81.0; mm
